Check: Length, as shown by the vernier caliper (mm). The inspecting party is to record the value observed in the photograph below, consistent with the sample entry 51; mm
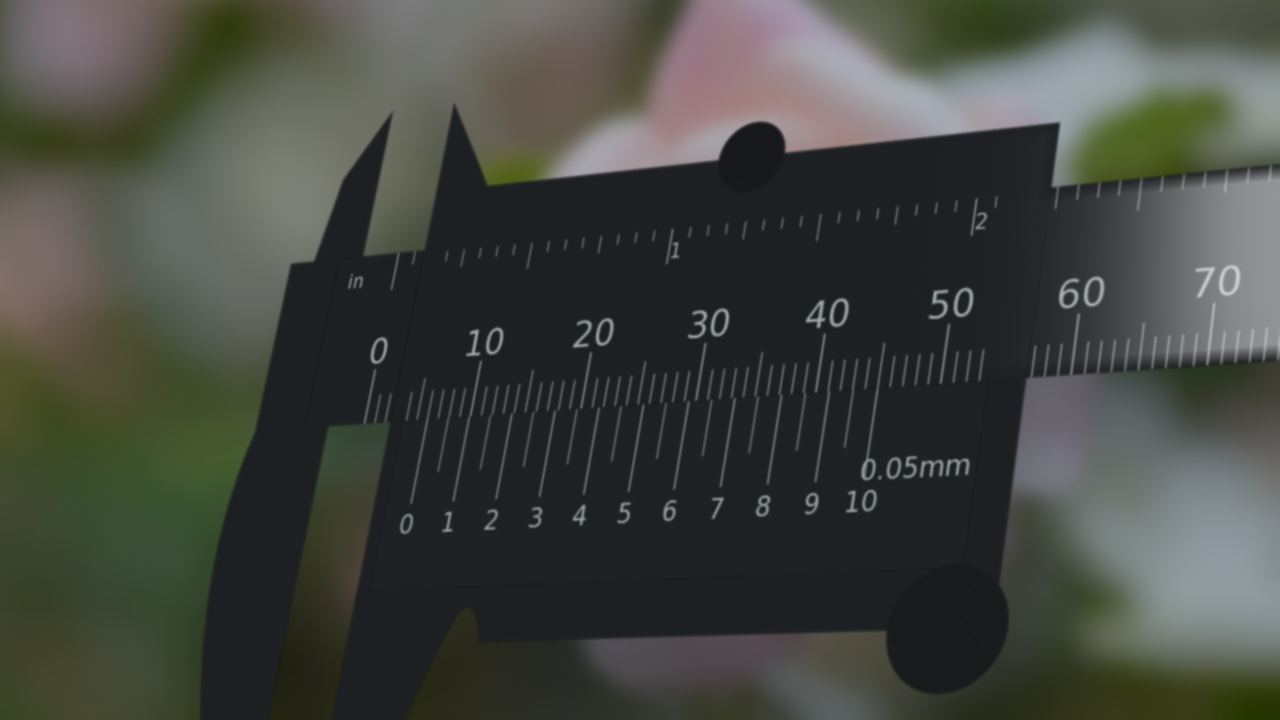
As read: 6.0; mm
